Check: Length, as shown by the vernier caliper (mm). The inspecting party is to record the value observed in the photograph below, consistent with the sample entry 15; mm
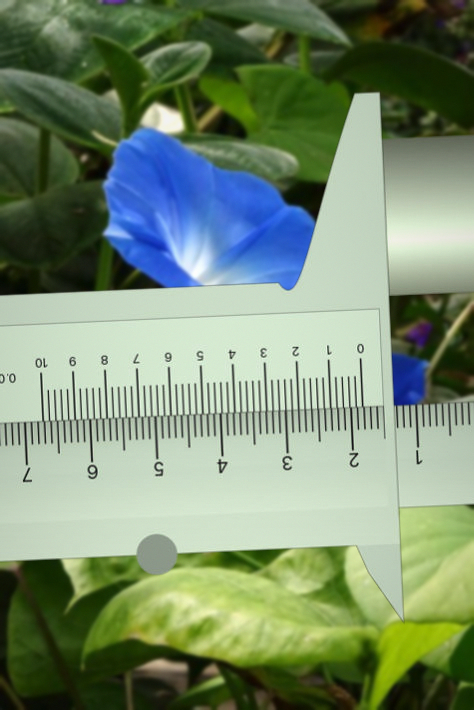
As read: 18.2; mm
